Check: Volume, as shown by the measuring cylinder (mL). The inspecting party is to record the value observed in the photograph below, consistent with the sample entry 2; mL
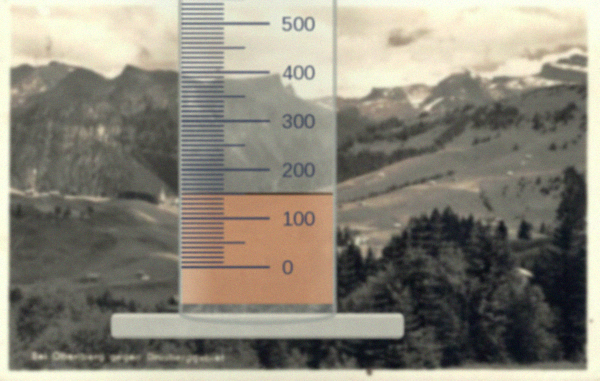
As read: 150; mL
